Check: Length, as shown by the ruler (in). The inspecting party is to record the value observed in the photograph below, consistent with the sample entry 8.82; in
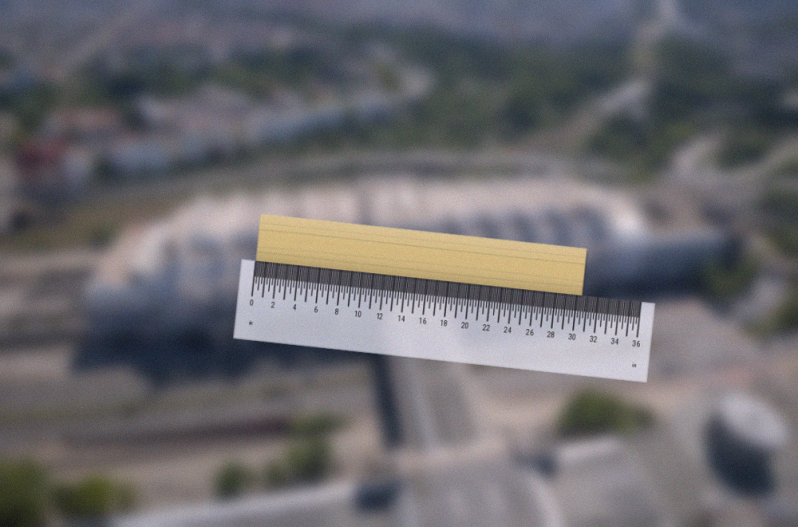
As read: 30.5; in
